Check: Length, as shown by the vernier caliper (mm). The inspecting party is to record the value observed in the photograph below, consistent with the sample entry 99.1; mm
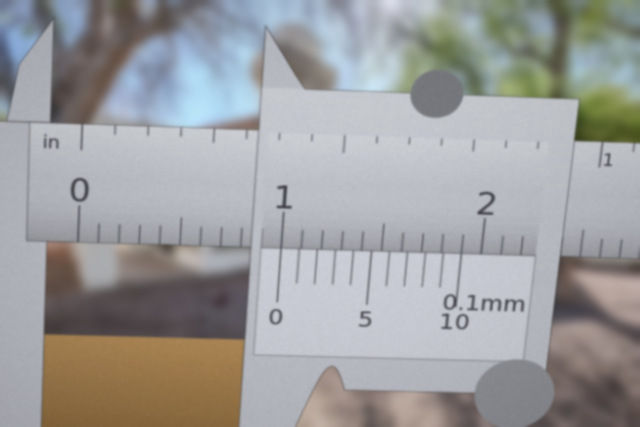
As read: 10.0; mm
